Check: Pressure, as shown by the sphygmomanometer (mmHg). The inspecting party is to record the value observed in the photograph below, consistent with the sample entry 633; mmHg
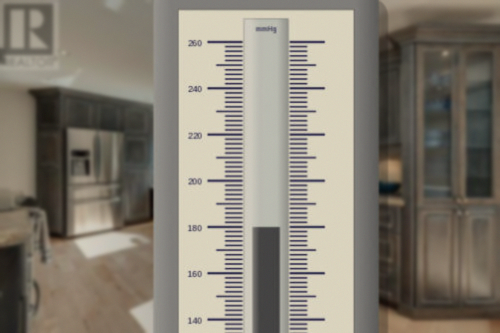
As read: 180; mmHg
